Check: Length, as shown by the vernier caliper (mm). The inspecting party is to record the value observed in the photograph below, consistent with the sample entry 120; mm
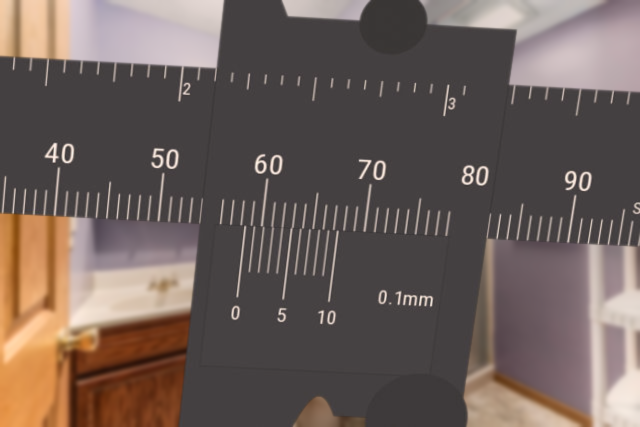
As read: 58.4; mm
